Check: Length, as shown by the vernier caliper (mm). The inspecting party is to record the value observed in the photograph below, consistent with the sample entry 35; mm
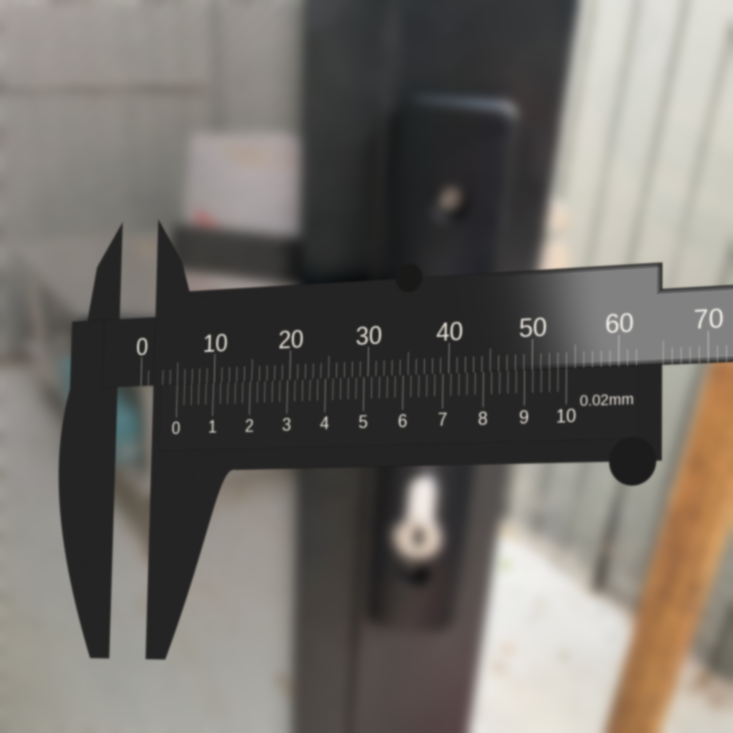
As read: 5.0; mm
